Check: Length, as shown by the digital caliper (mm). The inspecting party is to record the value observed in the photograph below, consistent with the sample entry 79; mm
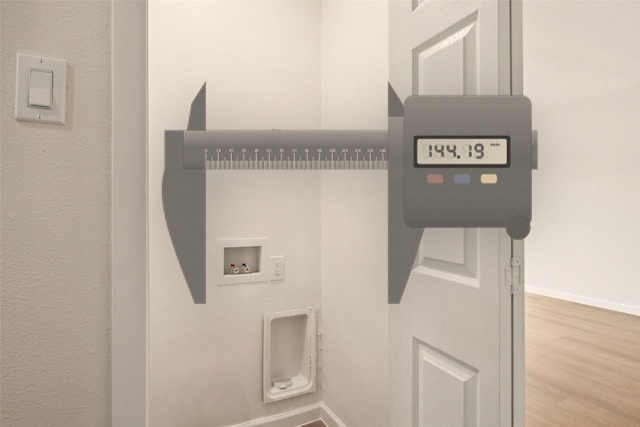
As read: 144.19; mm
